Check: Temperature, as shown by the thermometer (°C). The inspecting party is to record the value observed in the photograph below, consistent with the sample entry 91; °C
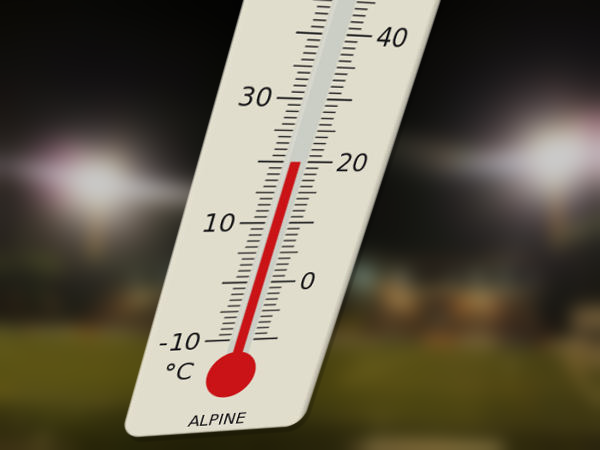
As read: 20; °C
